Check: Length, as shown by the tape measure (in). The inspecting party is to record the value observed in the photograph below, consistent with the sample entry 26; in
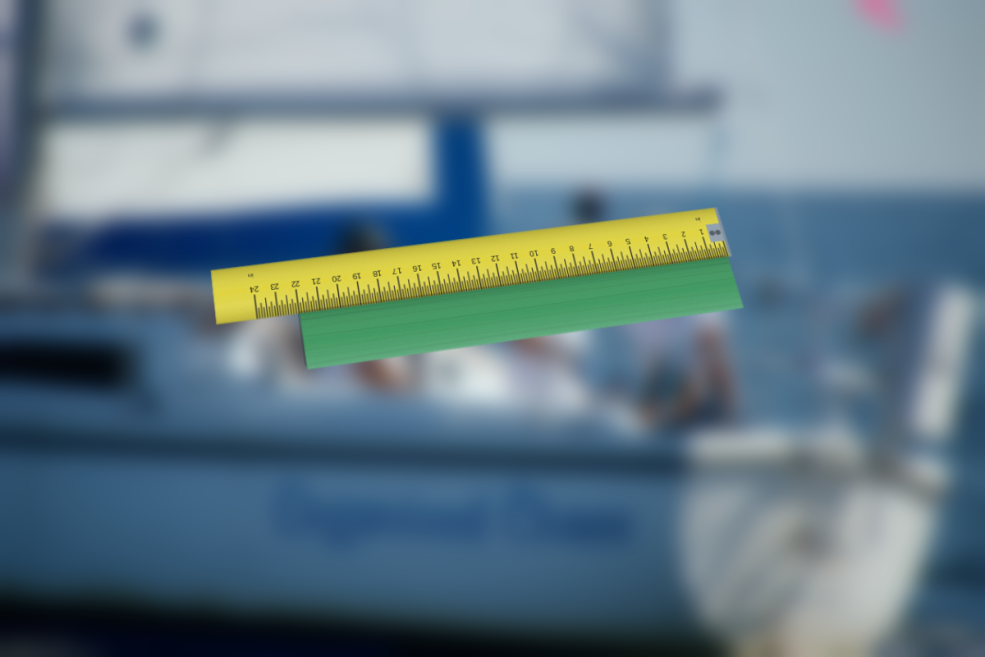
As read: 22; in
